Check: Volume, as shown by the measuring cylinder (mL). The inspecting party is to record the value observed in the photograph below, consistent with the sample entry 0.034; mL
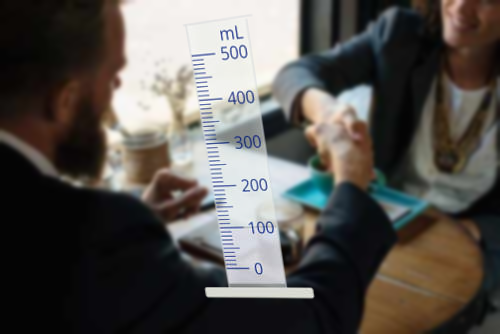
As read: 100; mL
